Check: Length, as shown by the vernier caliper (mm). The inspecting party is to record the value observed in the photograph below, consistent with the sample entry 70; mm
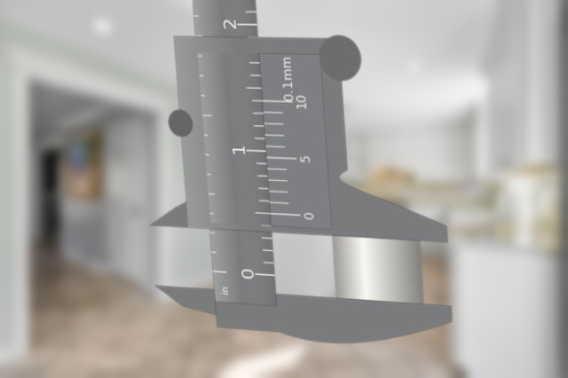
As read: 5.0; mm
